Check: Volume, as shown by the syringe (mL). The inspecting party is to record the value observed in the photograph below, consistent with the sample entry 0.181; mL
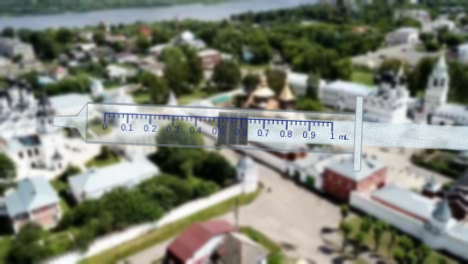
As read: 0.5; mL
